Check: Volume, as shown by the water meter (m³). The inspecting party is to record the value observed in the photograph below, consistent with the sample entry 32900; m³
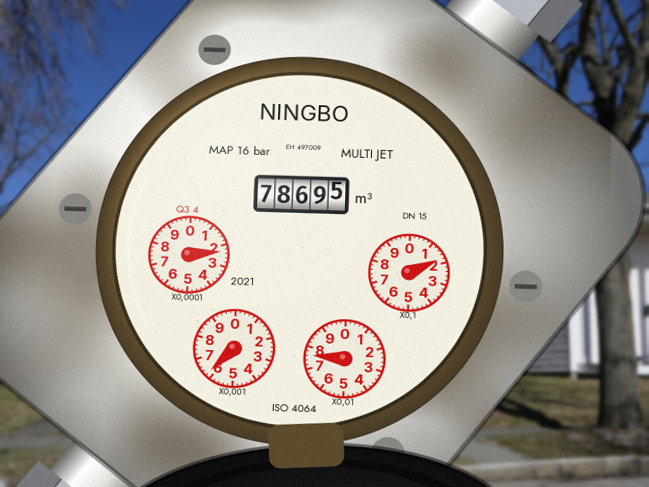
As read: 78695.1762; m³
